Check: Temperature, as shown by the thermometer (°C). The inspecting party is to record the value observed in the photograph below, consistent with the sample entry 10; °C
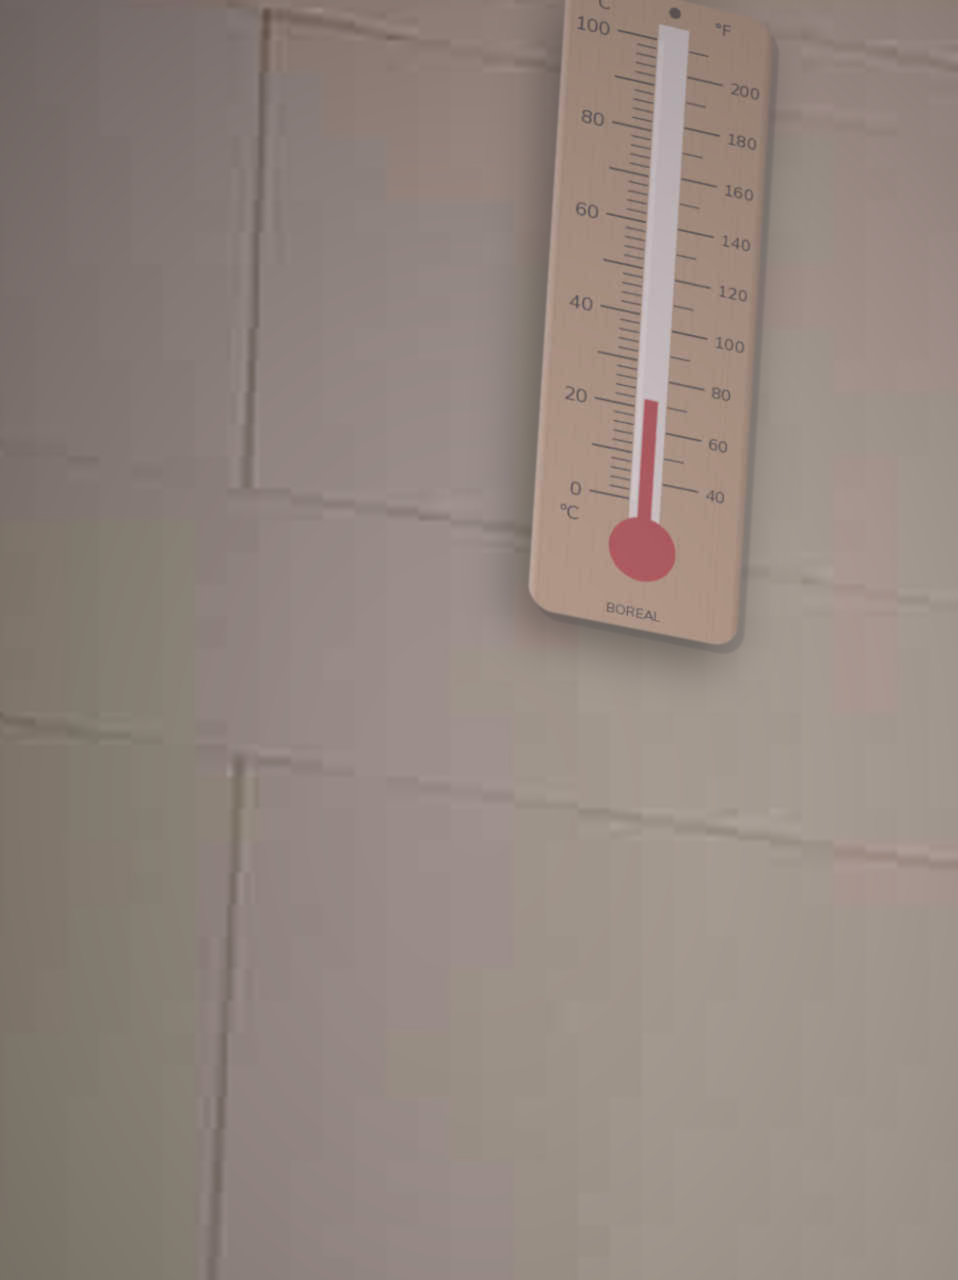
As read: 22; °C
